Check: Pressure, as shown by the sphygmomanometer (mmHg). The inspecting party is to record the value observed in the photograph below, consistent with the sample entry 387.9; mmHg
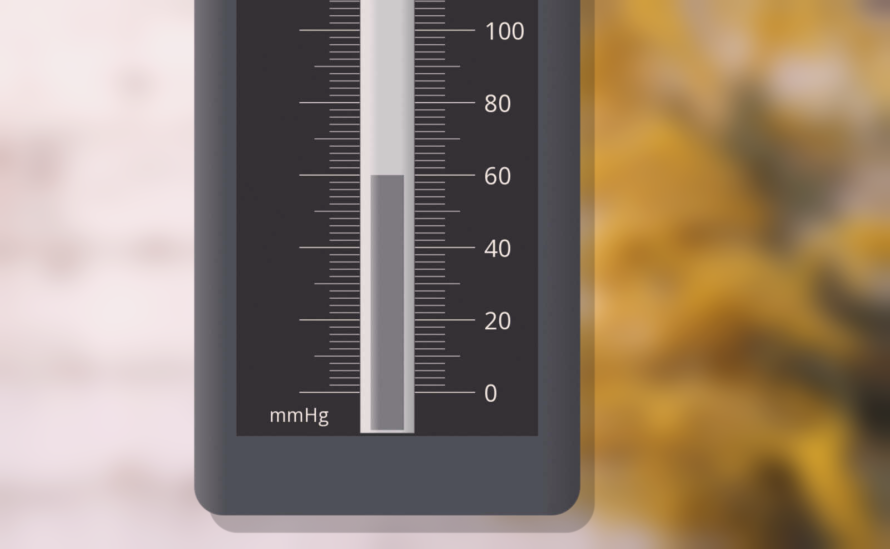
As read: 60; mmHg
